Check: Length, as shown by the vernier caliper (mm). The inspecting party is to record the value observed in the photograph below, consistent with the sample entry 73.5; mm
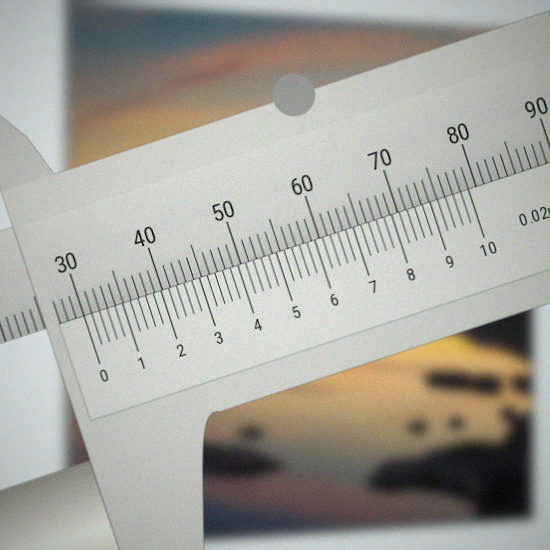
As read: 30.0; mm
